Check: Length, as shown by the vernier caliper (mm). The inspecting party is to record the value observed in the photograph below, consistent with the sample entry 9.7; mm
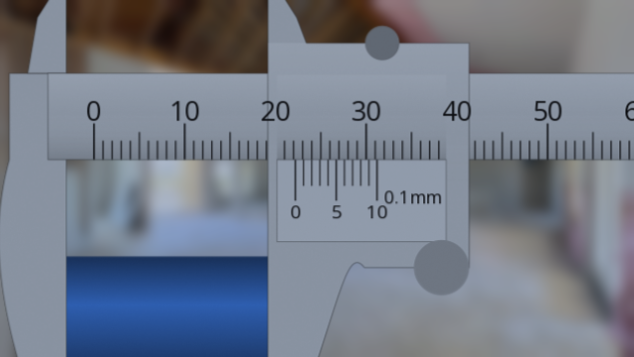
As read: 22.2; mm
